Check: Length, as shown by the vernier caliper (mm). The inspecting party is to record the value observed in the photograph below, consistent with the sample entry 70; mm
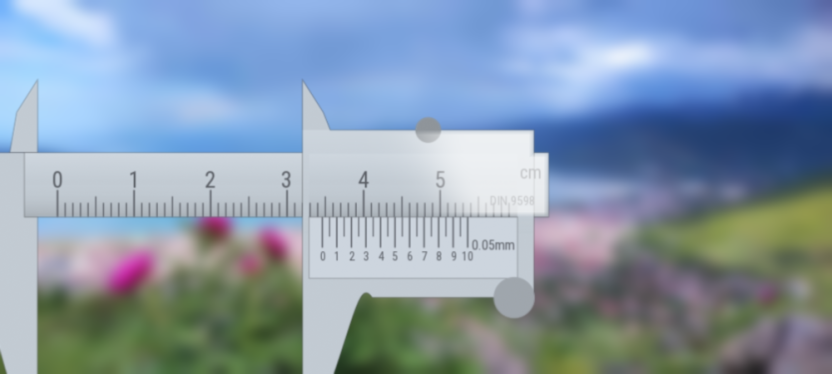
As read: 34.6; mm
